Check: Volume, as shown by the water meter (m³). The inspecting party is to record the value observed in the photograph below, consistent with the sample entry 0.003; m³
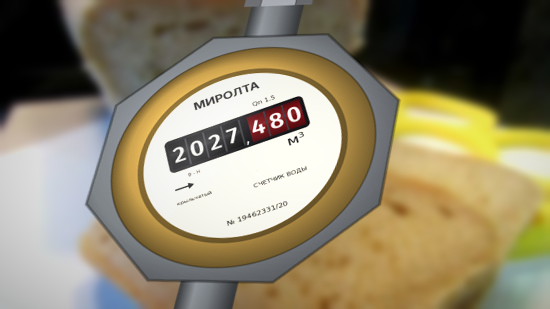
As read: 2027.480; m³
